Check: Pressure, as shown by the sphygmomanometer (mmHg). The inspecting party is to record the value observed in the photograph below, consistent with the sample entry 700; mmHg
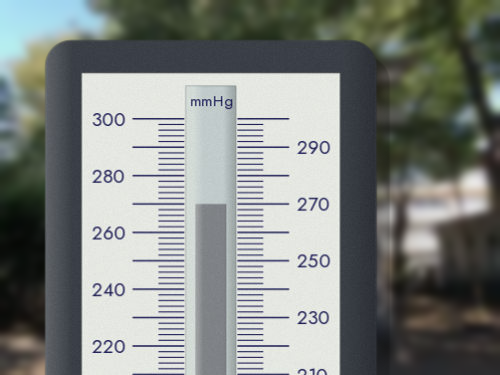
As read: 270; mmHg
